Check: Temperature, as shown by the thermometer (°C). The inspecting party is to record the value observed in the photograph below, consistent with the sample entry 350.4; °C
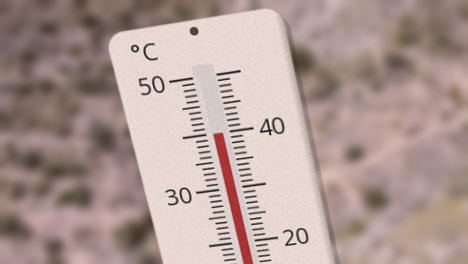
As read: 40; °C
